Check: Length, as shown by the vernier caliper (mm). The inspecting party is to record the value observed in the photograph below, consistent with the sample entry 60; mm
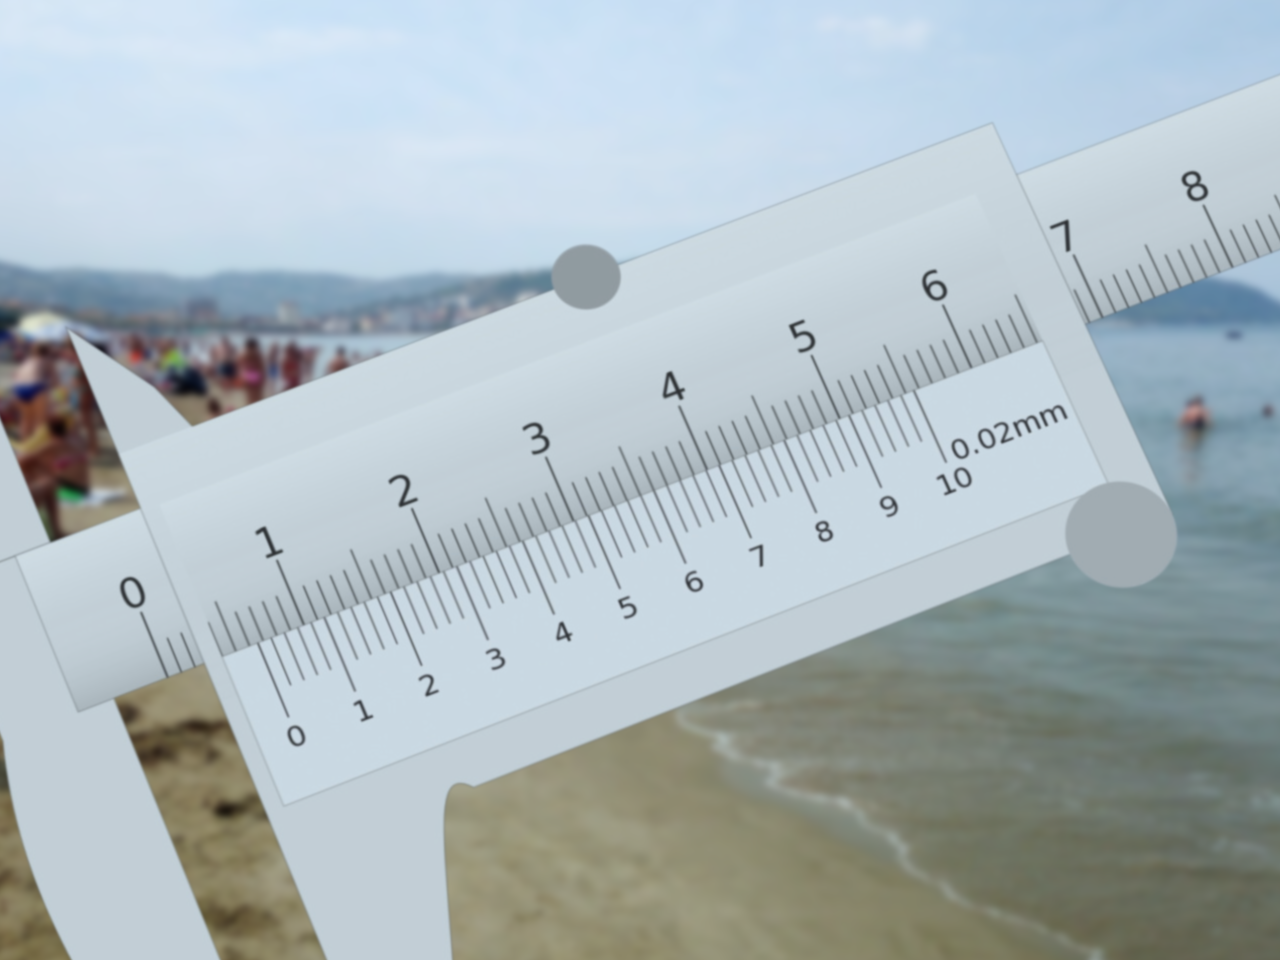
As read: 6.6; mm
